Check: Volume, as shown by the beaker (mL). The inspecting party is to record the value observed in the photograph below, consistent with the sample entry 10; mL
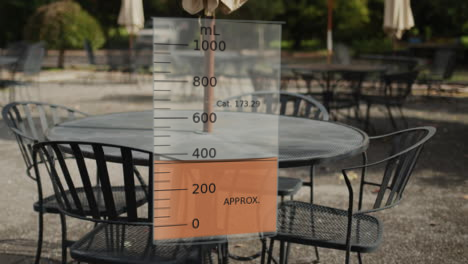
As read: 350; mL
